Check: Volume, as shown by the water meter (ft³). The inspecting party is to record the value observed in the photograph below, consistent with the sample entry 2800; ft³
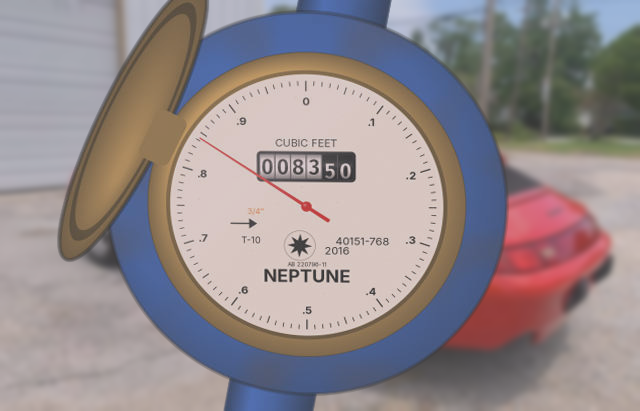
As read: 8349.84; ft³
